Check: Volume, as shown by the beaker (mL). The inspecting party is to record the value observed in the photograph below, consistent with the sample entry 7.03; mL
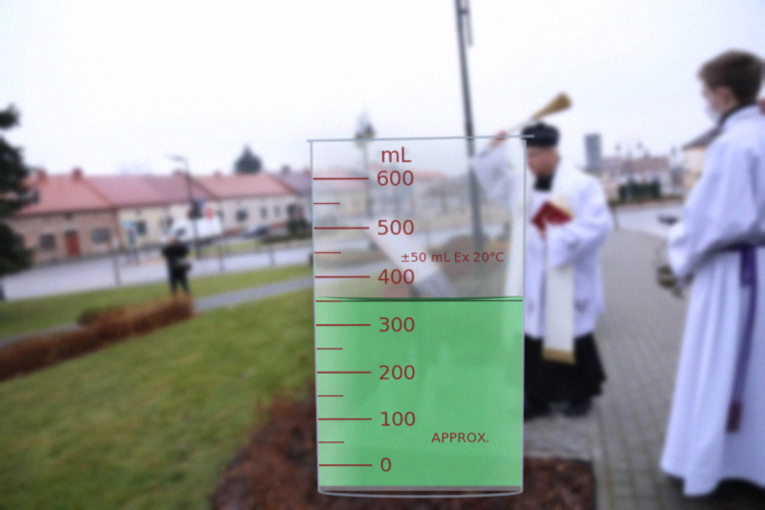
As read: 350; mL
